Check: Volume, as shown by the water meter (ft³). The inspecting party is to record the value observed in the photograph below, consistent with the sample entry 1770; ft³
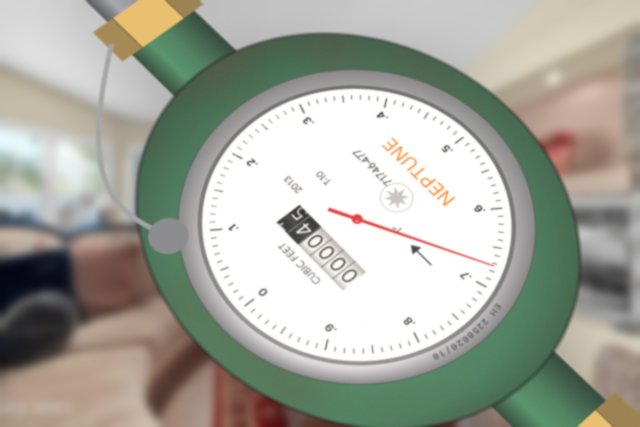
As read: 44.67; ft³
